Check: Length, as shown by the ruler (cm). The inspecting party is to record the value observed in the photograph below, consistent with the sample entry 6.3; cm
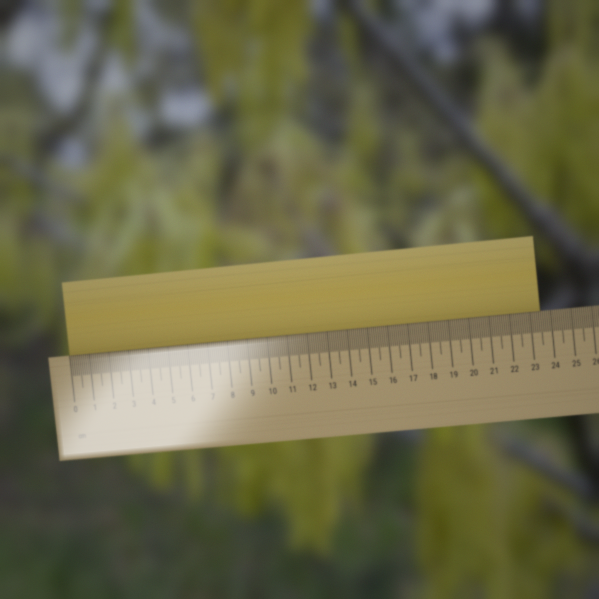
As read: 23.5; cm
